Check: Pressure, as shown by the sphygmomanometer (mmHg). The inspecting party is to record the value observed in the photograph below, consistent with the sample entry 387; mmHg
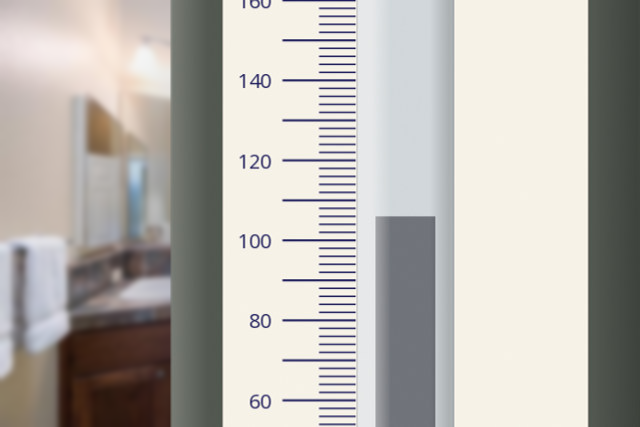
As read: 106; mmHg
